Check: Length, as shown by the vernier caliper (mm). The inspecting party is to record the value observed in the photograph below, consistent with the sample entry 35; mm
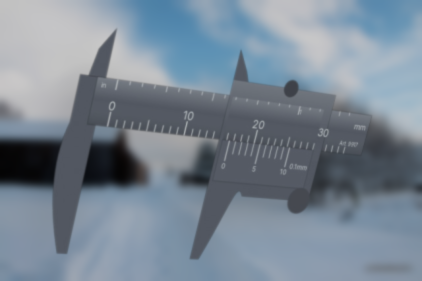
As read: 16.4; mm
